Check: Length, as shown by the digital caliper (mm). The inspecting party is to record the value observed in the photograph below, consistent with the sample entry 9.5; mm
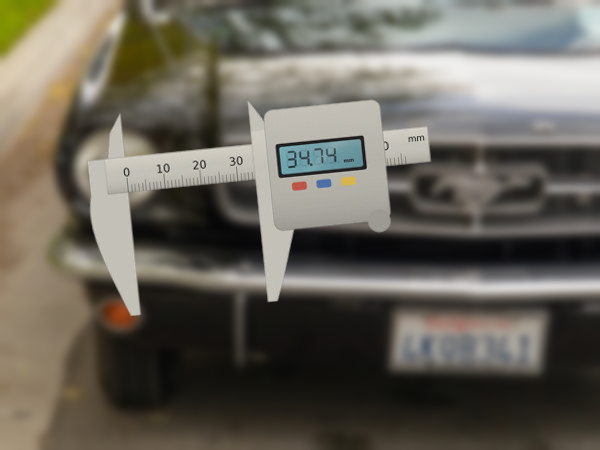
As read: 34.74; mm
